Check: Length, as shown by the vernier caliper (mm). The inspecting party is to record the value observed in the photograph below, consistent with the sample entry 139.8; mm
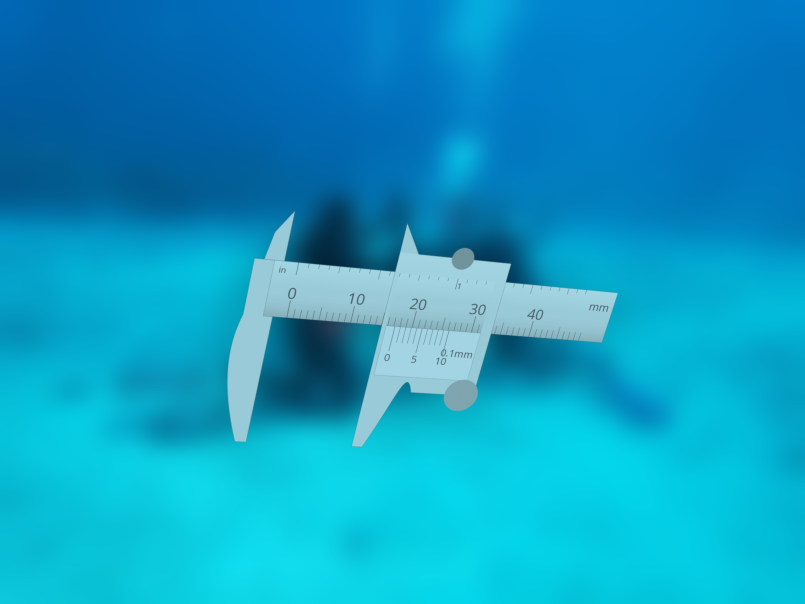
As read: 17.2; mm
